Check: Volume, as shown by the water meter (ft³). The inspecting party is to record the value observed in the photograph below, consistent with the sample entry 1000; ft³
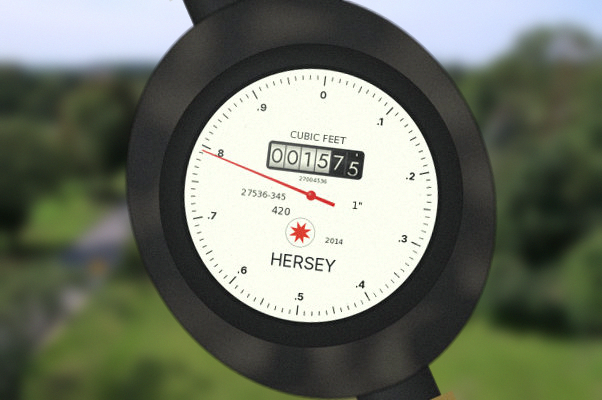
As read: 1574.79; ft³
